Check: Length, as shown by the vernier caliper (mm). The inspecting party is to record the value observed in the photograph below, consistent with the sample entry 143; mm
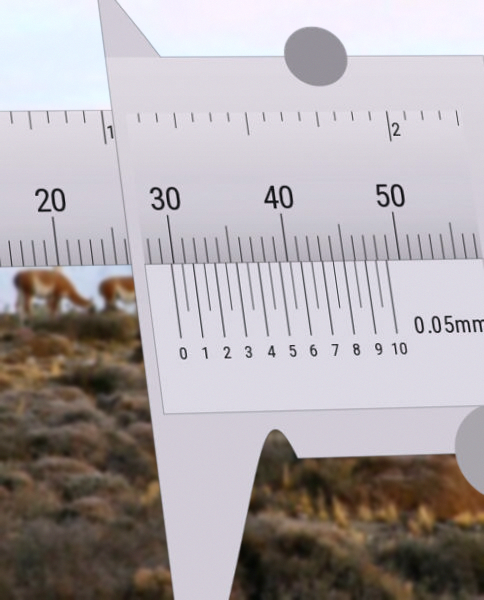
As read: 29.8; mm
